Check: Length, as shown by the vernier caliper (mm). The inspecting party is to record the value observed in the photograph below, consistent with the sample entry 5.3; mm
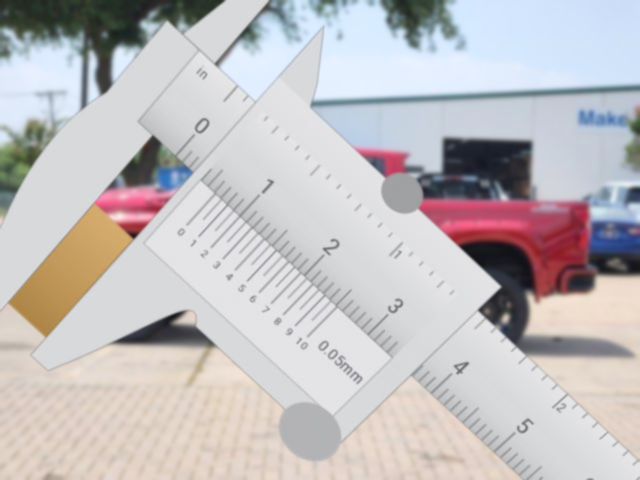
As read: 6.2; mm
